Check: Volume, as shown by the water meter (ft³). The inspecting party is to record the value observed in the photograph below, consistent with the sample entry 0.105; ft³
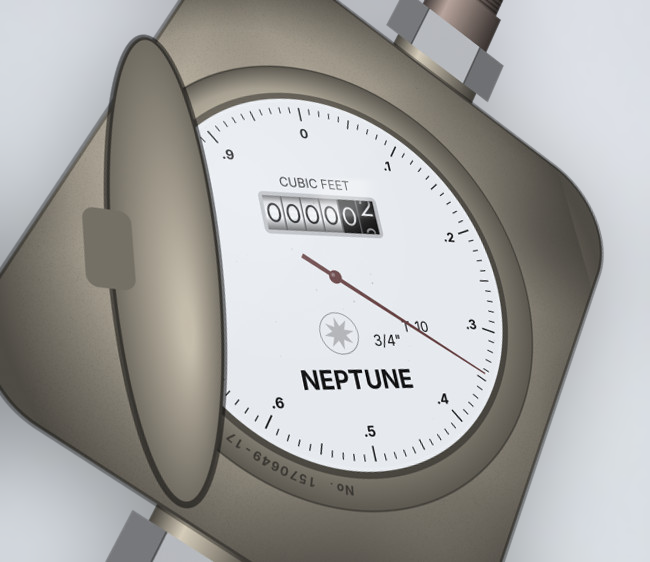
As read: 2.34; ft³
